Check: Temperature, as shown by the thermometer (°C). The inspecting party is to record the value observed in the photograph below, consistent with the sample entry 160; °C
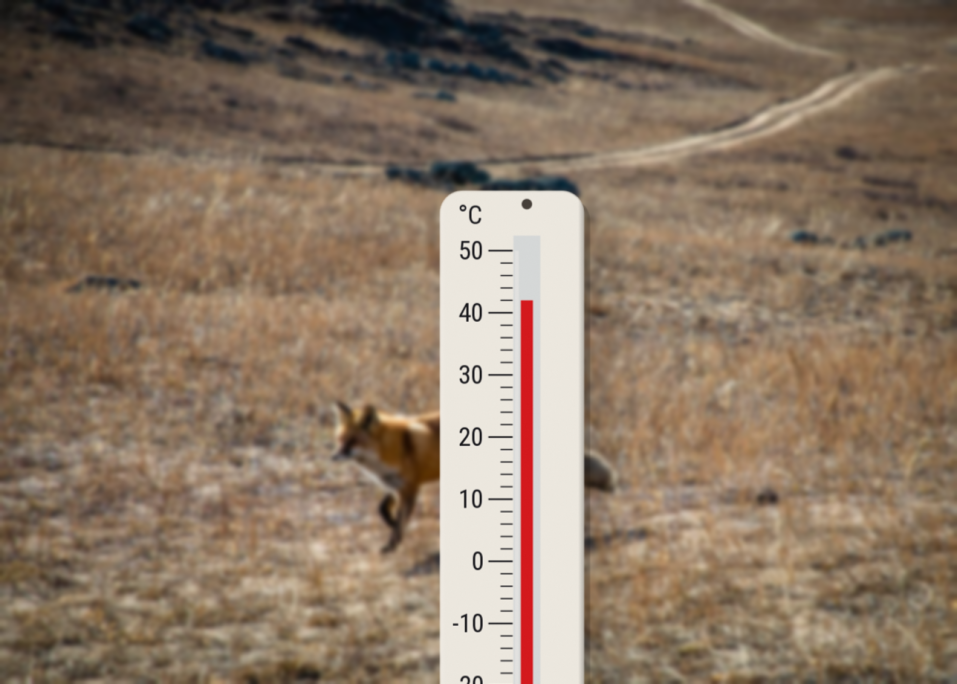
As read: 42; °C
